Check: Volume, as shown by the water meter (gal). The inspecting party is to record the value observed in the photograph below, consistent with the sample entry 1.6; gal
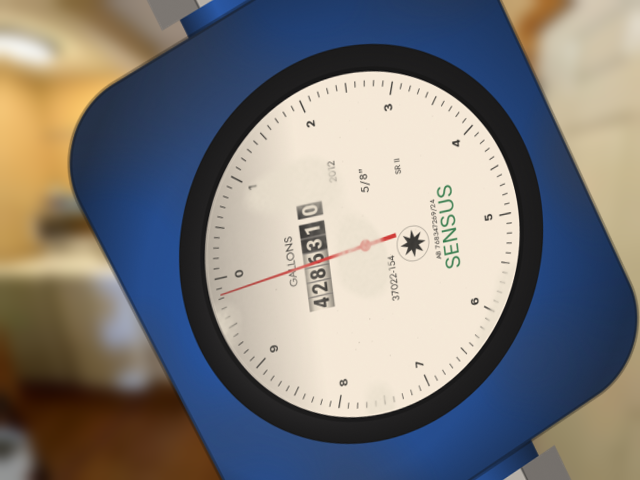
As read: 4286309.8; gal
